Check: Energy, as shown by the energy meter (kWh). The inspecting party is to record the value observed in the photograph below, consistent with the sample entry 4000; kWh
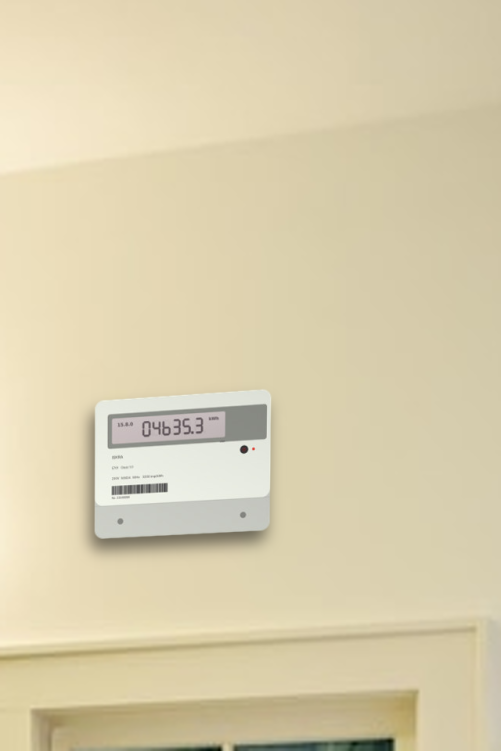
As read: 4635.3; kWh
